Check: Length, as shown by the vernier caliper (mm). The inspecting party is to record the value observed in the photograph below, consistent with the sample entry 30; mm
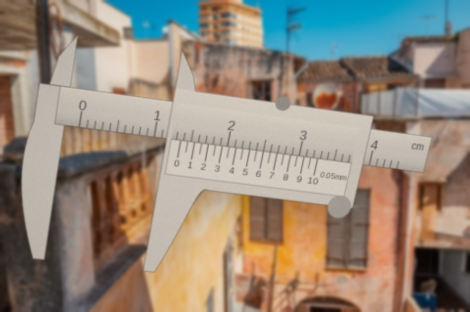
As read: 13.6; mm
